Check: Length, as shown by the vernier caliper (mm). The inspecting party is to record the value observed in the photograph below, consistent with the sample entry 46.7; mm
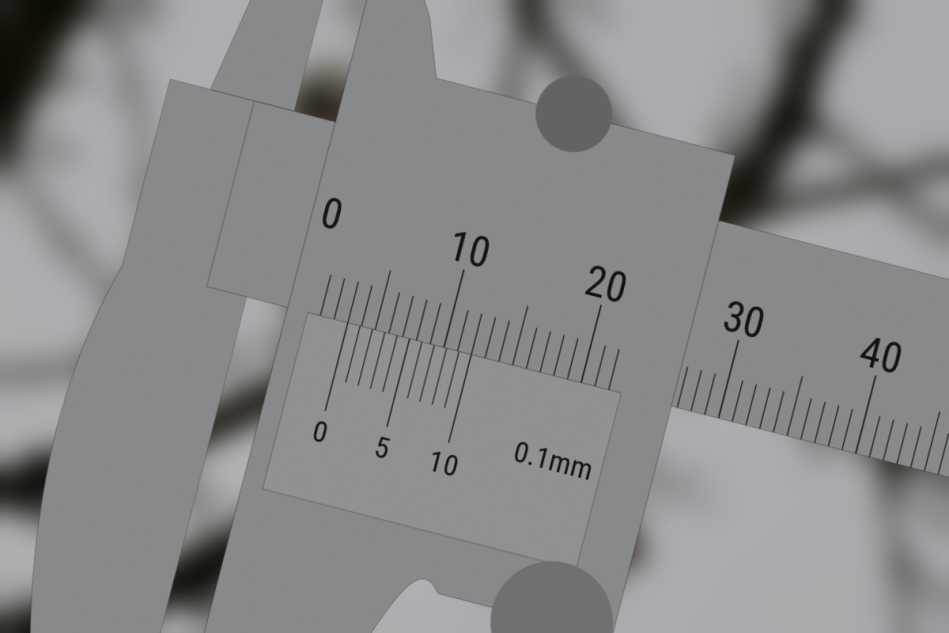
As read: 3.0; mm
